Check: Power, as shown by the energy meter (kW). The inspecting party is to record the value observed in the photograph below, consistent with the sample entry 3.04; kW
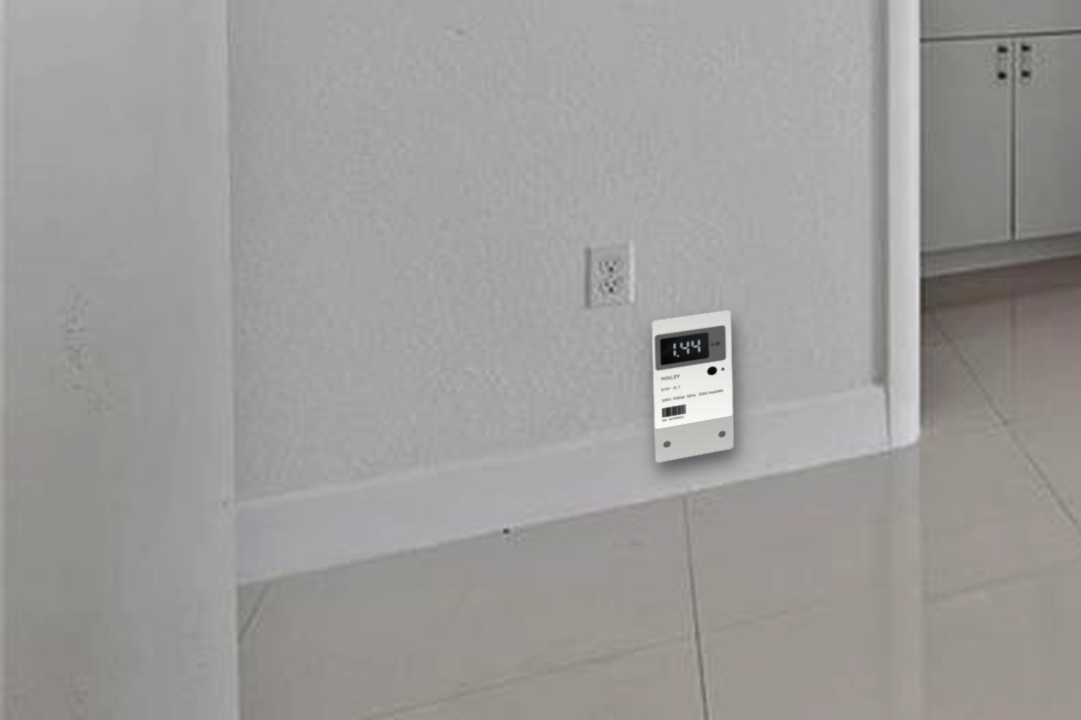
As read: 1.44; kW
